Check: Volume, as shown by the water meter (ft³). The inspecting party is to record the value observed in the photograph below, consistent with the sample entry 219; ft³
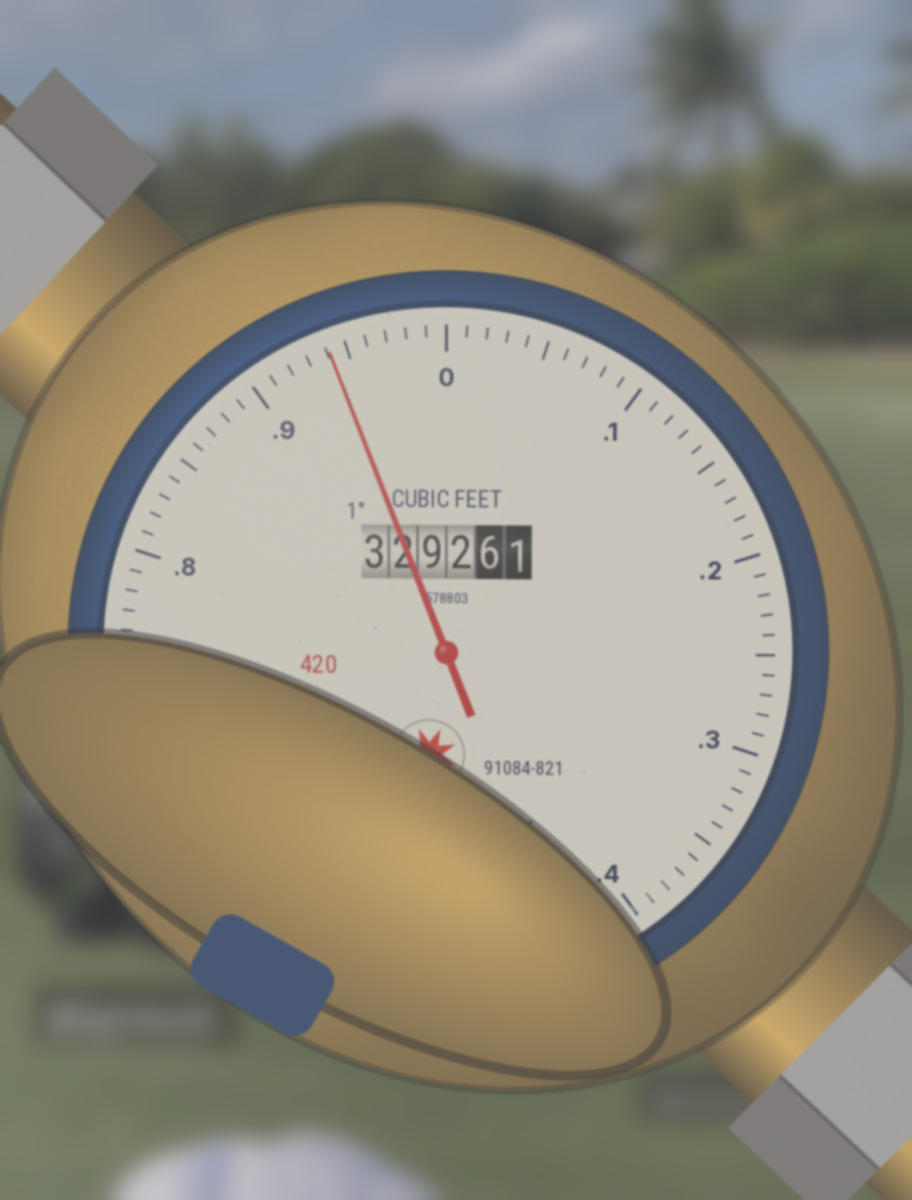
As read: 329260.94; ft³
